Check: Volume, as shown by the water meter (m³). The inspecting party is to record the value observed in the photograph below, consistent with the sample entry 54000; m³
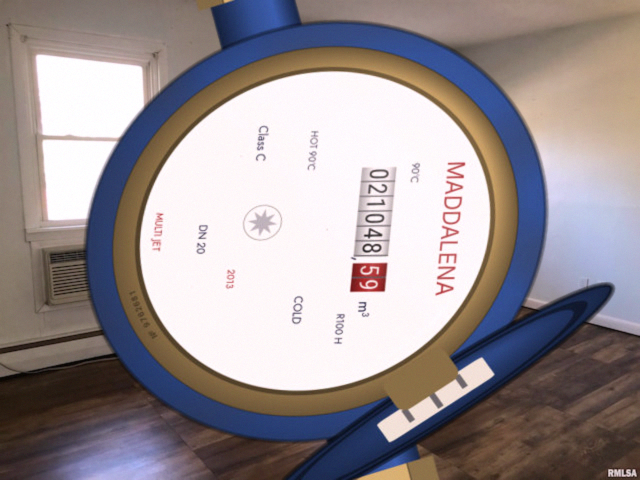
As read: 21048.59; m³
